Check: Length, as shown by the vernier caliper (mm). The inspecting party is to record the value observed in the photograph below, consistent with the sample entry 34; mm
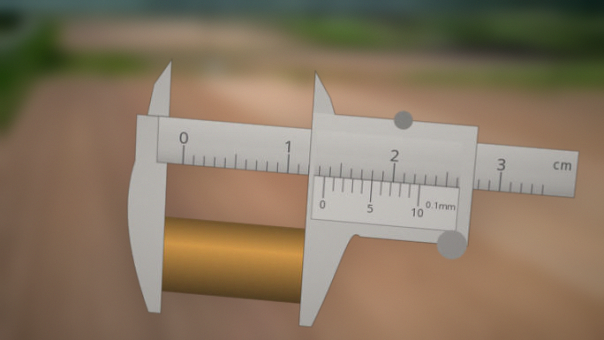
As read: 13.5; mm
